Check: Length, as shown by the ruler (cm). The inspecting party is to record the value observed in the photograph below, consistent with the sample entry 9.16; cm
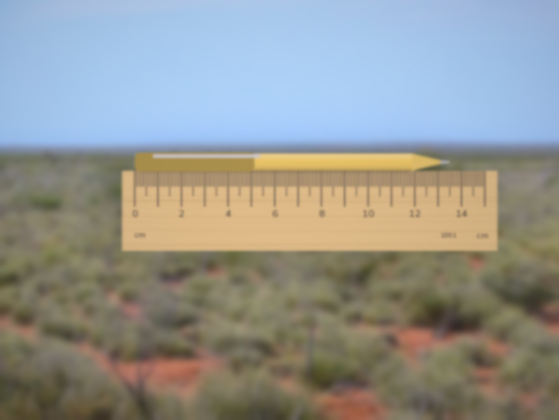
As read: 13.5; cm
